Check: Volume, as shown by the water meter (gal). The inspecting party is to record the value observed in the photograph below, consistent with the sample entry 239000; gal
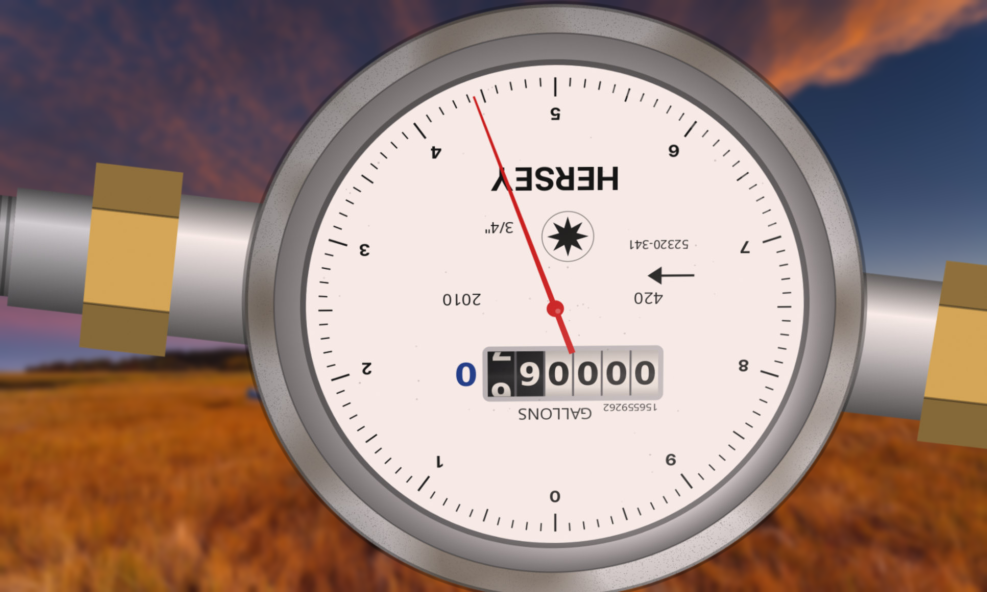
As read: 664.4; gal
